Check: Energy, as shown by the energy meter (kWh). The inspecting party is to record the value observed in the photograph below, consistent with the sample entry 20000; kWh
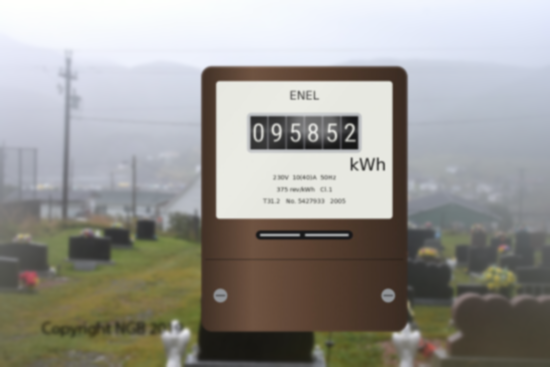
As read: 95852; kWh
